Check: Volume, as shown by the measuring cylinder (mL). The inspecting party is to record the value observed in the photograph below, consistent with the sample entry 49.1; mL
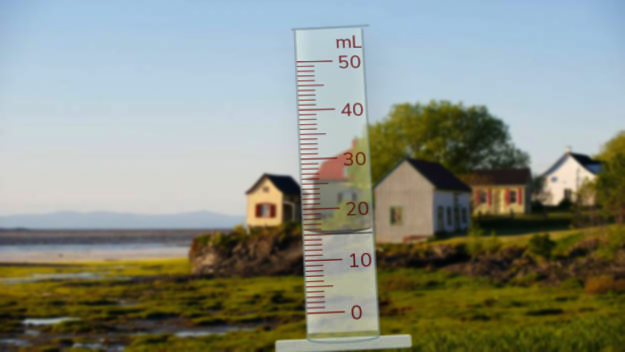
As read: 15; mL
